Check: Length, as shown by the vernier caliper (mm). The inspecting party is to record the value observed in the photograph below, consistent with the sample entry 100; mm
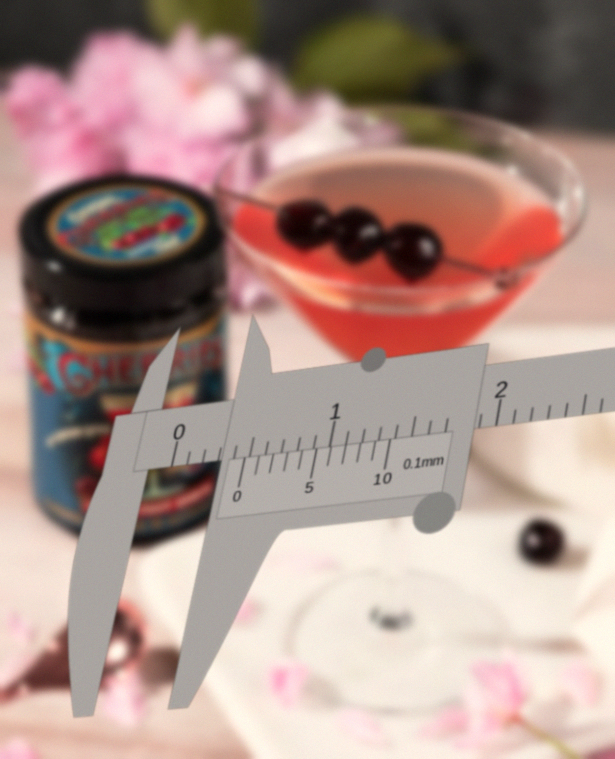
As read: 4.7; mm
